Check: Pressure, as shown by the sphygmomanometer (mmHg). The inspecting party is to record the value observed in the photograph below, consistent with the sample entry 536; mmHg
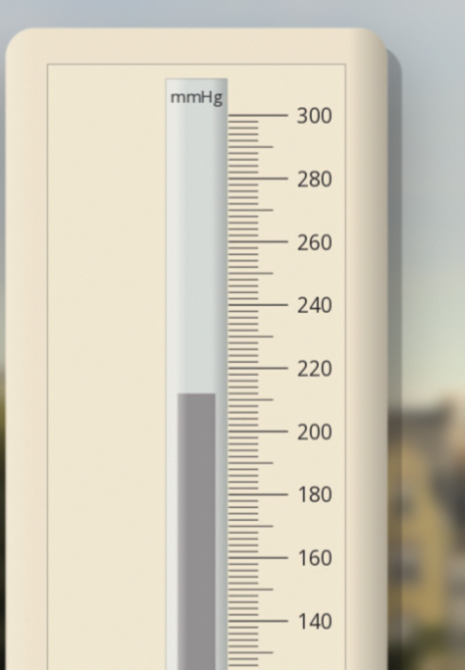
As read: 212; mmHg
